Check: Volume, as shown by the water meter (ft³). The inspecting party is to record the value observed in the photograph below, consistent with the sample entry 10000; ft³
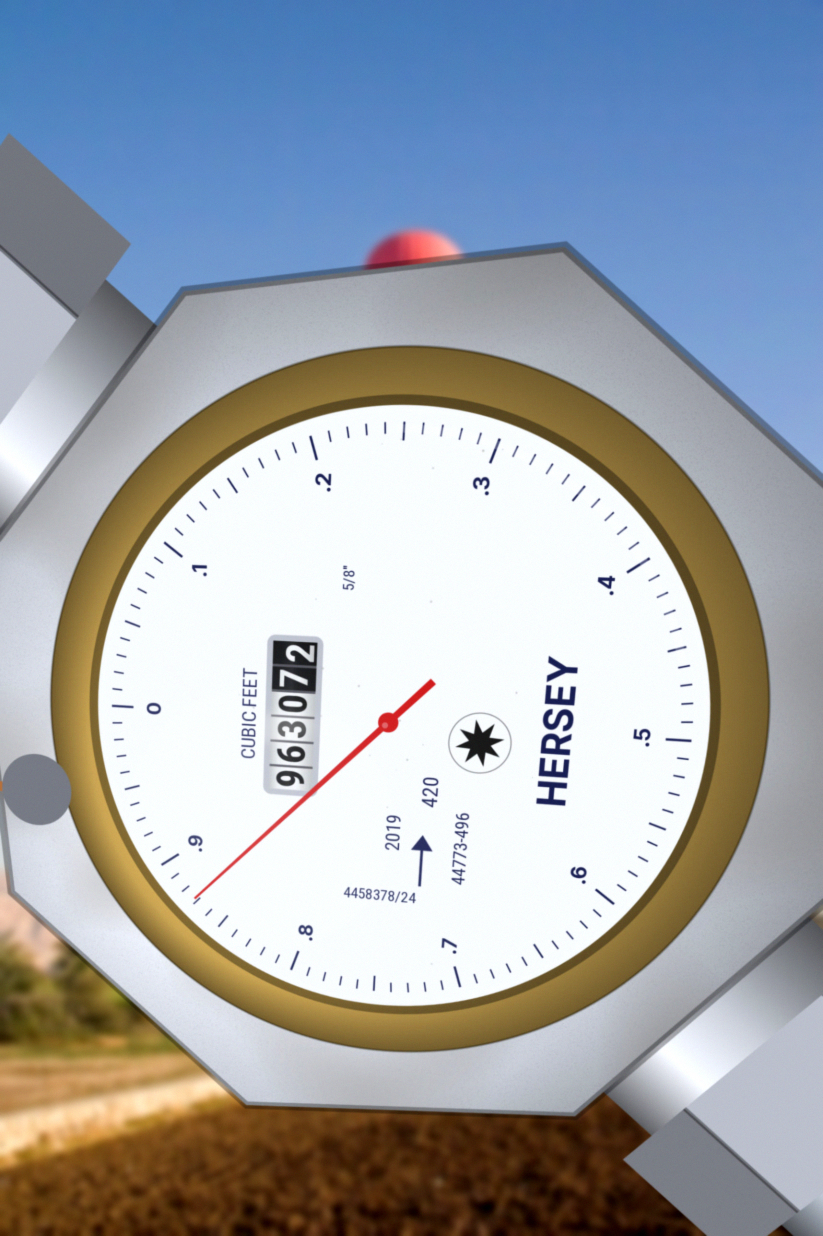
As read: 963071.87; ft³
